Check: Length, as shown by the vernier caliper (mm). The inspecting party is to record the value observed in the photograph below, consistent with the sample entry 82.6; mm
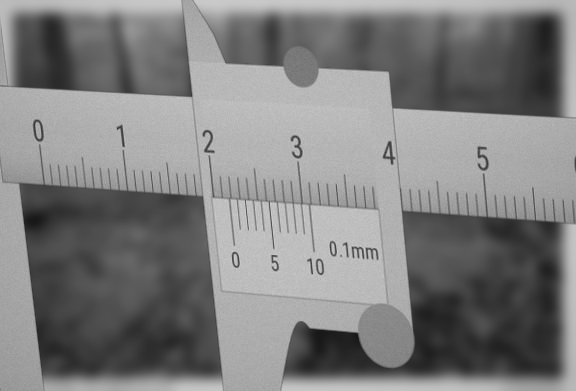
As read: 21.8; mm
